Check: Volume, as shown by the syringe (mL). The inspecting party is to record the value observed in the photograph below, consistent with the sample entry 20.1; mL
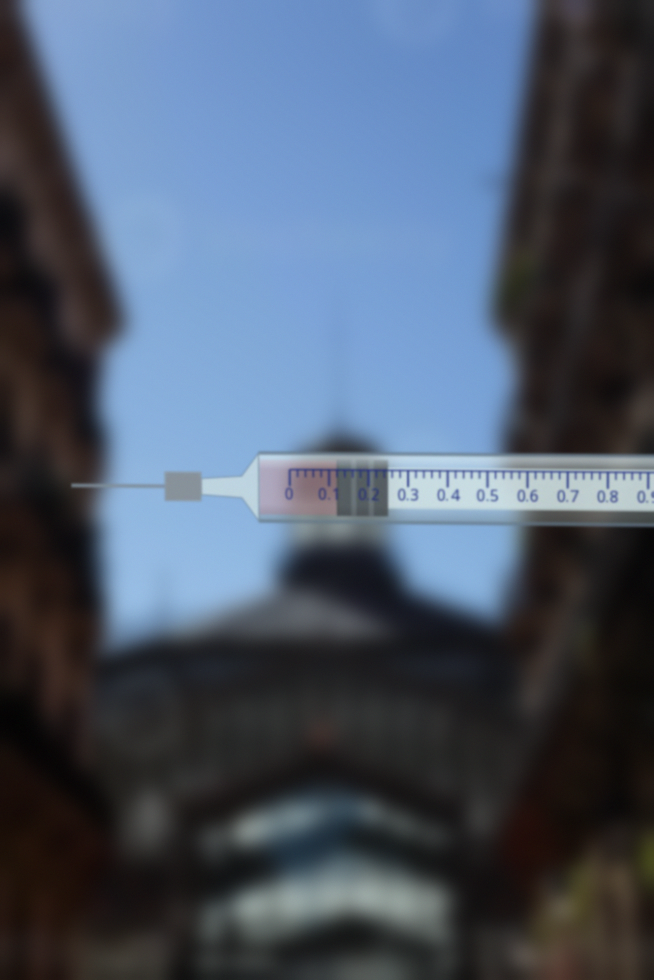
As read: 0.12; mL
